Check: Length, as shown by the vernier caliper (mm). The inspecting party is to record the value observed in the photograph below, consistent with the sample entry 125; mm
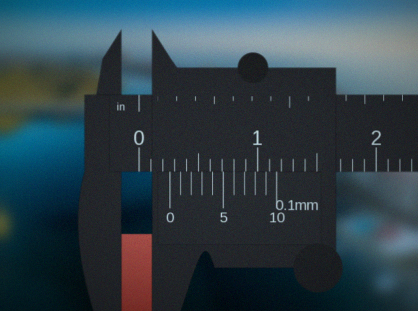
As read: 2.6; mm
